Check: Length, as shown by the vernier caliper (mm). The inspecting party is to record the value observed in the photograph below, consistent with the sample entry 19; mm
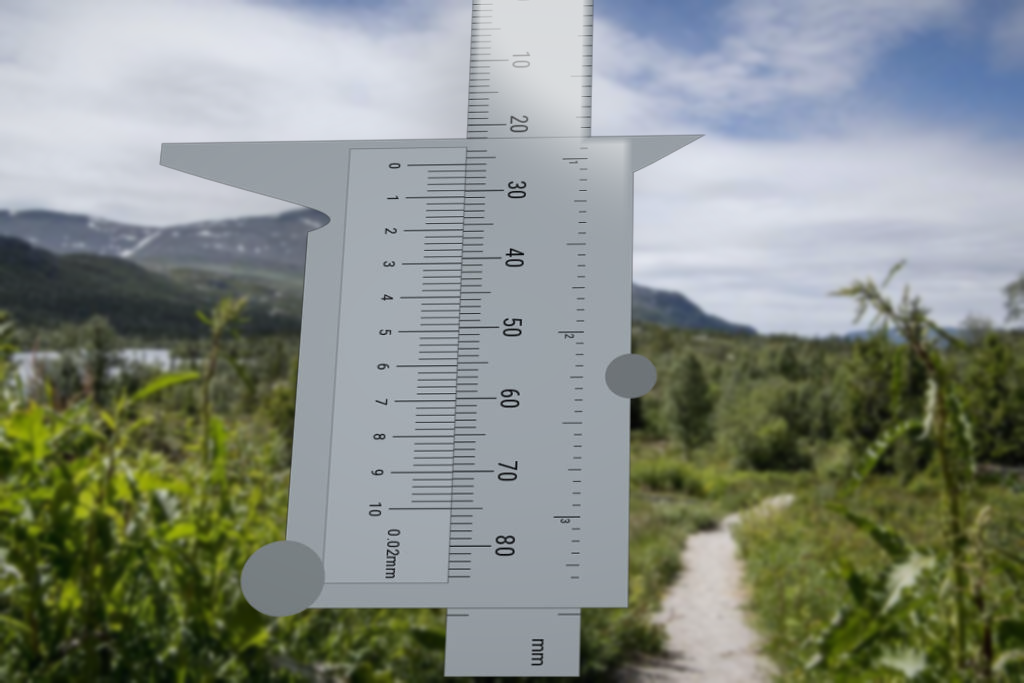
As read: 26.0; mm
